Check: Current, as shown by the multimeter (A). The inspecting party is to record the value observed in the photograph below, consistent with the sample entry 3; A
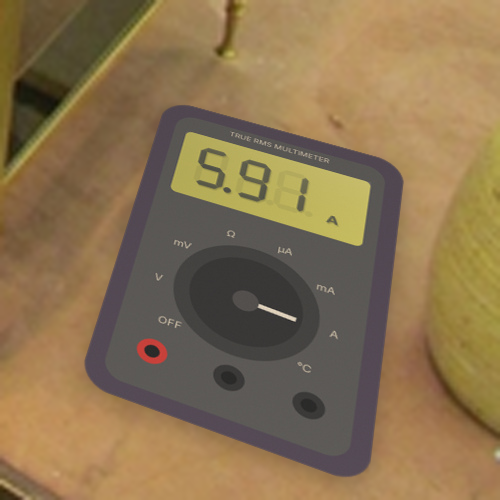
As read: 5.91; A
